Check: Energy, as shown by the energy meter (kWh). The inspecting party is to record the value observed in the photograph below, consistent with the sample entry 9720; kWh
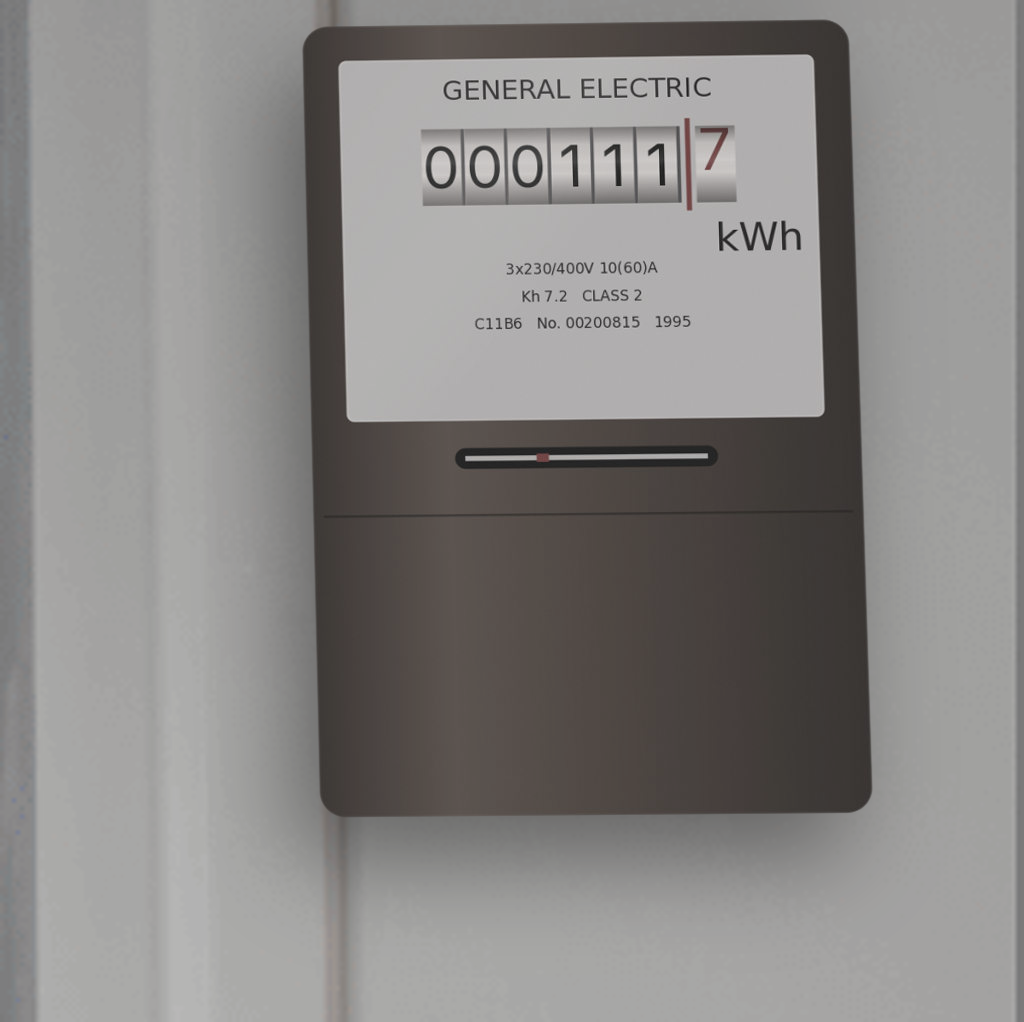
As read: 111.7; kWh
